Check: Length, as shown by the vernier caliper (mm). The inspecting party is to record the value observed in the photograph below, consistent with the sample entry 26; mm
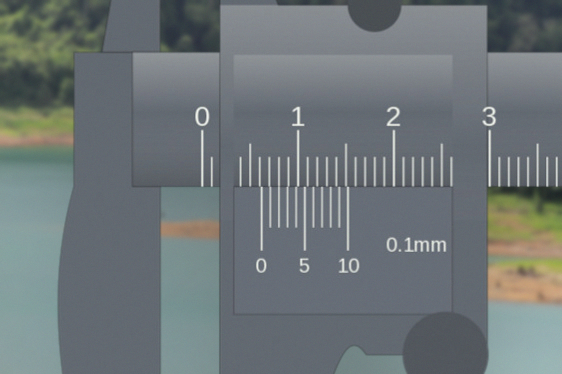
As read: 6.2; mm
